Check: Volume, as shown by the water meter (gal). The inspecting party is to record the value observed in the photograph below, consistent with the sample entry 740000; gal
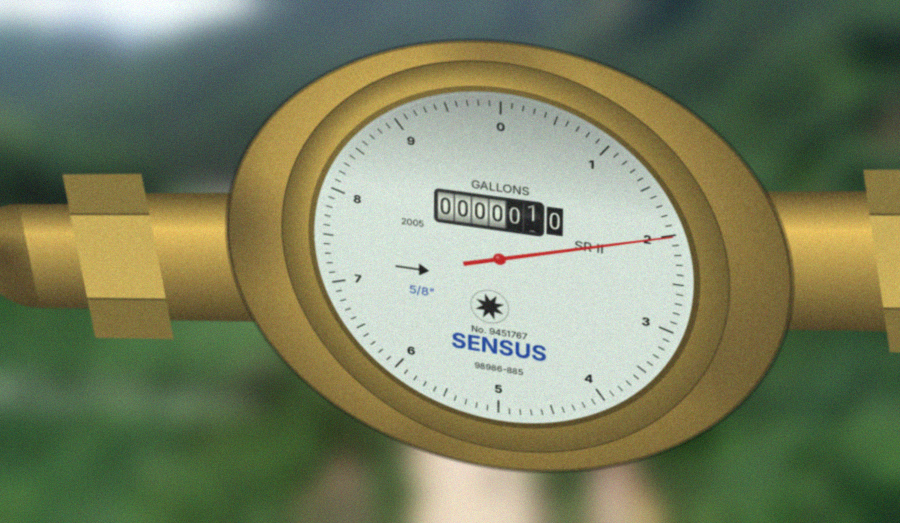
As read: 12.0; gal
